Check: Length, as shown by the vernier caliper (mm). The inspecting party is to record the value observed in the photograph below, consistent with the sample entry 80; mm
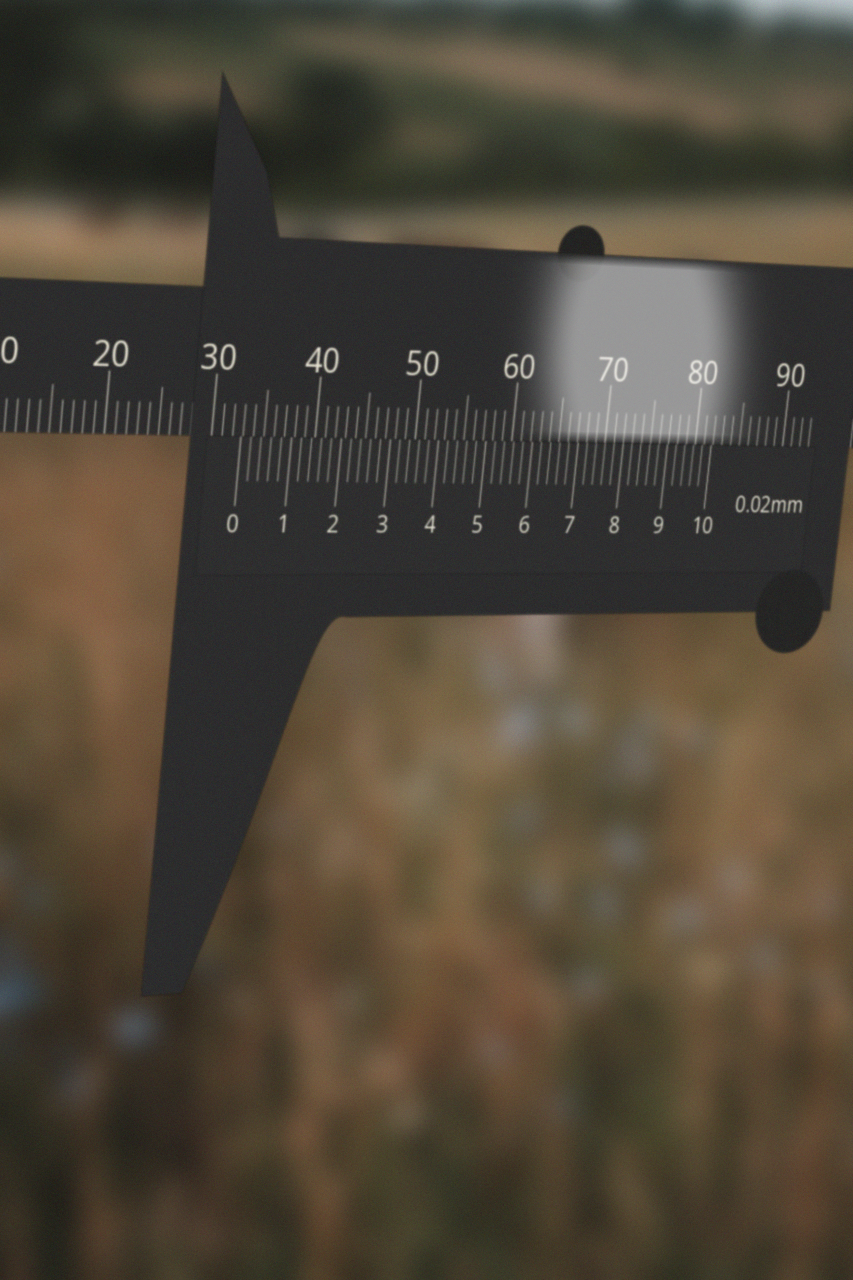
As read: 32.8; mm
